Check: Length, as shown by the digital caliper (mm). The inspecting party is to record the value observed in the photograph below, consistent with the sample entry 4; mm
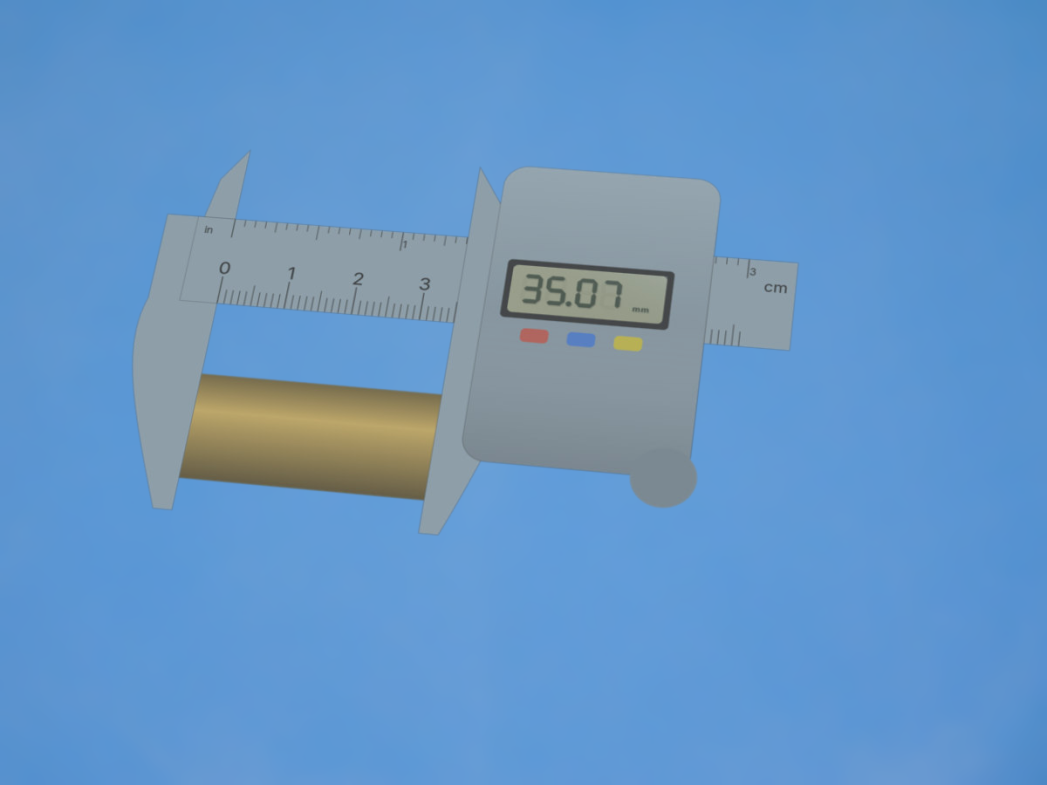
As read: 35.07; mm
